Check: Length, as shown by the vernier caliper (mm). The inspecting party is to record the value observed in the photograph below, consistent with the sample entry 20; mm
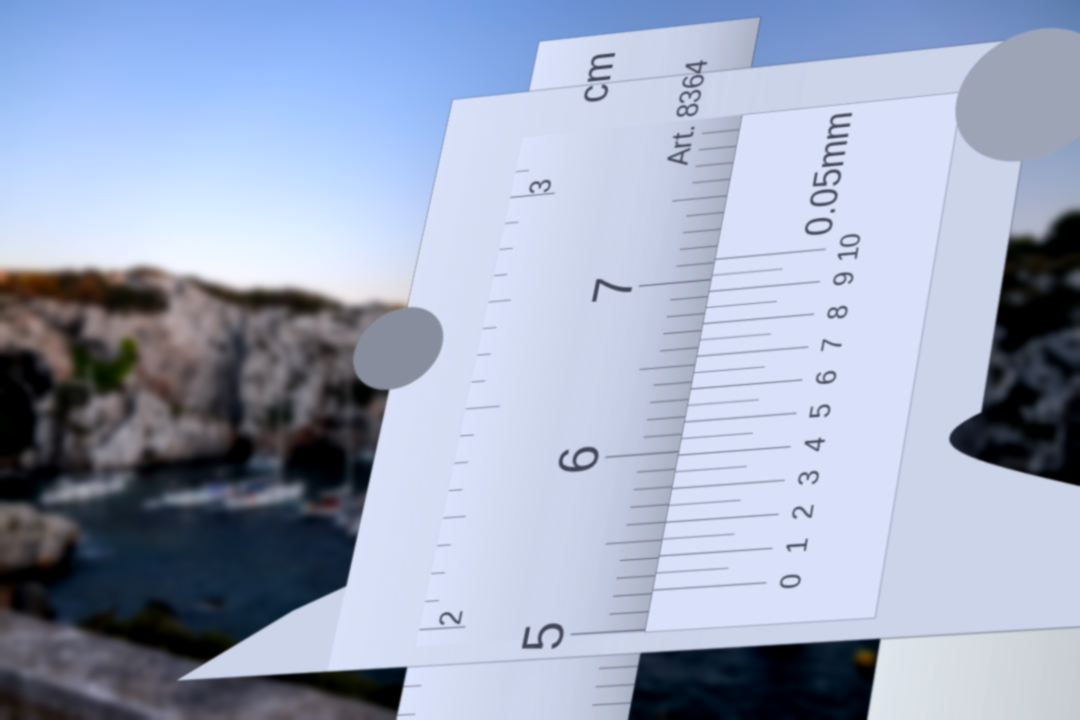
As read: 52.2; mm
